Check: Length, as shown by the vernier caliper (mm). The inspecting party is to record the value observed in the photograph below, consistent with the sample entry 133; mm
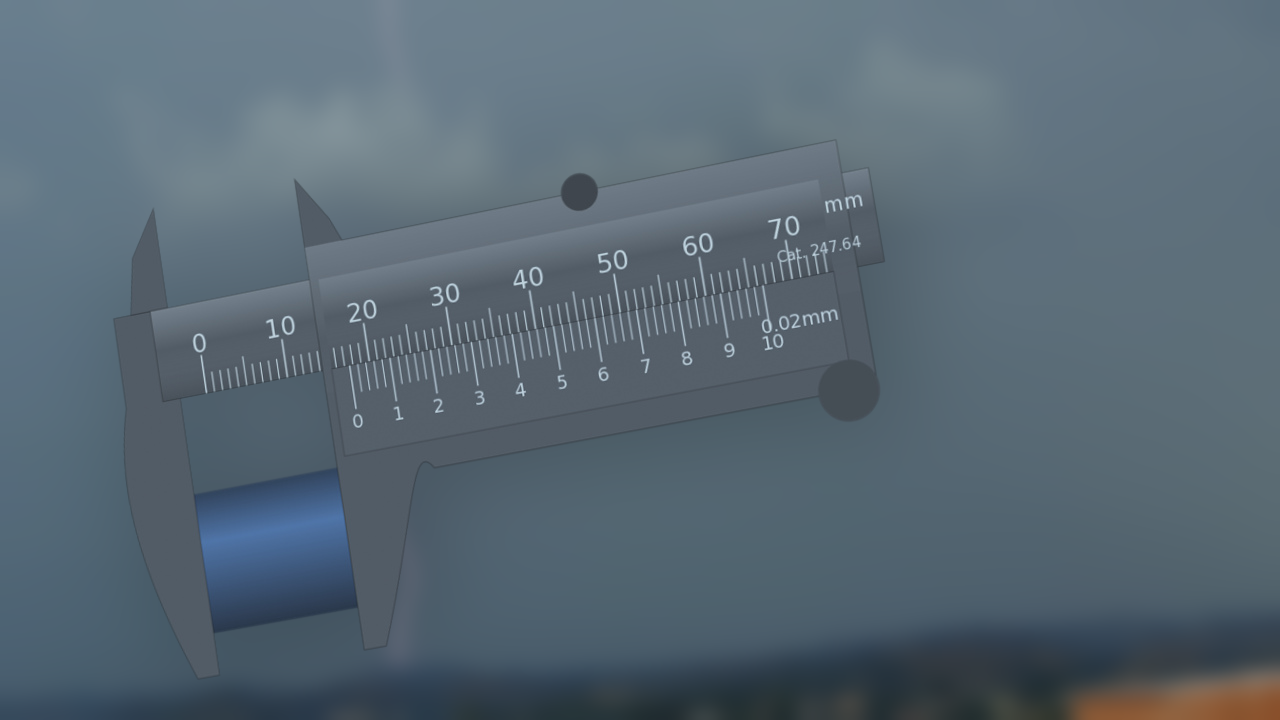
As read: 17.6; mm
